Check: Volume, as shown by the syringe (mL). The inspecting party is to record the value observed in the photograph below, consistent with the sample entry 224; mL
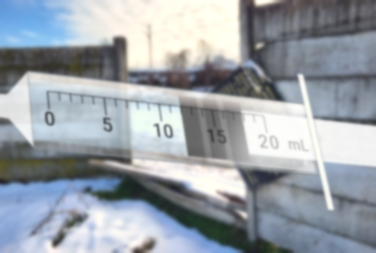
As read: 12; mL
